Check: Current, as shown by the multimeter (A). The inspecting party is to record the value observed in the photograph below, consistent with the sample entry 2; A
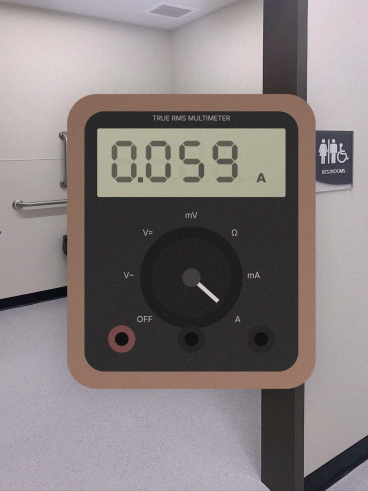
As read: 0.059; A
